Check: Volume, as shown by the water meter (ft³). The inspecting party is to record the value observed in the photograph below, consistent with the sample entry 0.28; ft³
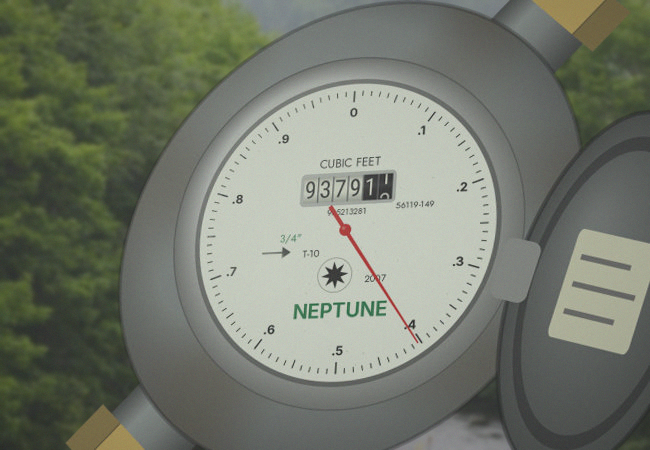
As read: 937911.40; ft³
